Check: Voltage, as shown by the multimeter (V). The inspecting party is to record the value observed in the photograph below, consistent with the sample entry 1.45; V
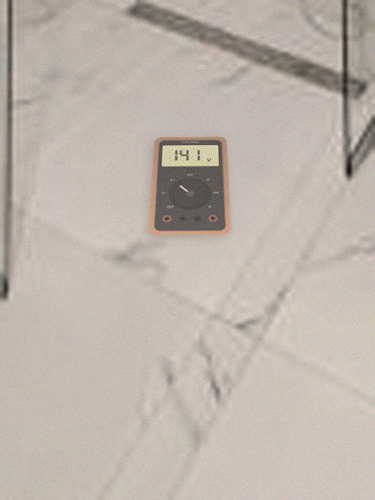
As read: 141; V
